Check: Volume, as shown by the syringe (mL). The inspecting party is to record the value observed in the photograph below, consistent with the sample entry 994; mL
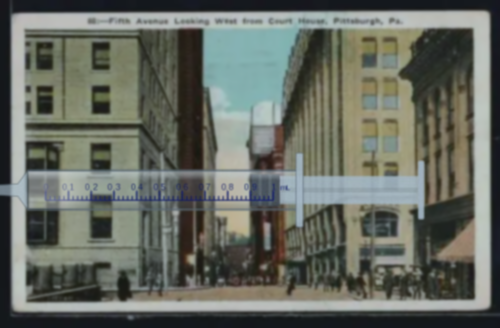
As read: 0.9; mL
